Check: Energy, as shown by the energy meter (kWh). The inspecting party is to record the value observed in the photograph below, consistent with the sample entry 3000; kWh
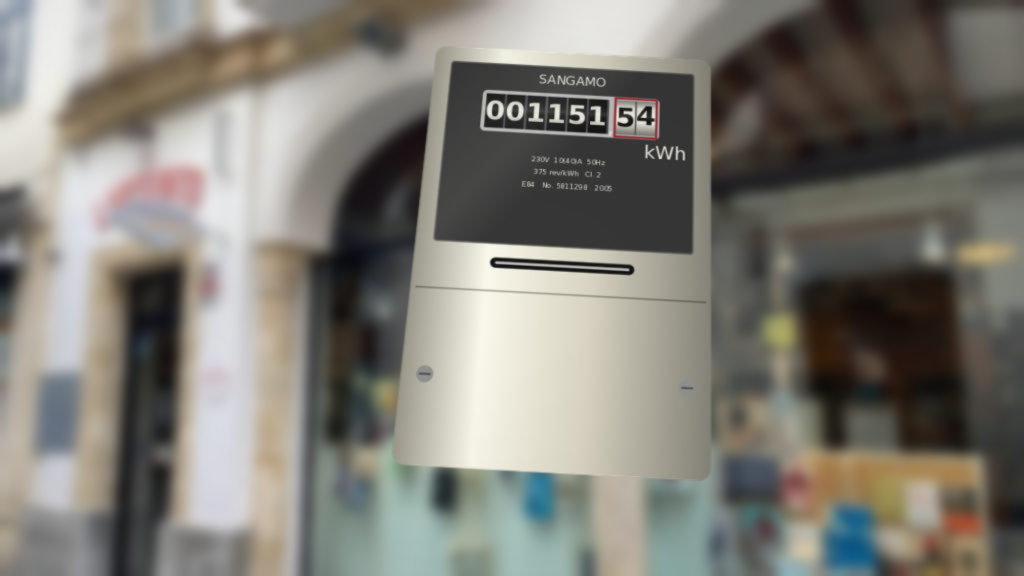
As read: 1151.54; kWh
